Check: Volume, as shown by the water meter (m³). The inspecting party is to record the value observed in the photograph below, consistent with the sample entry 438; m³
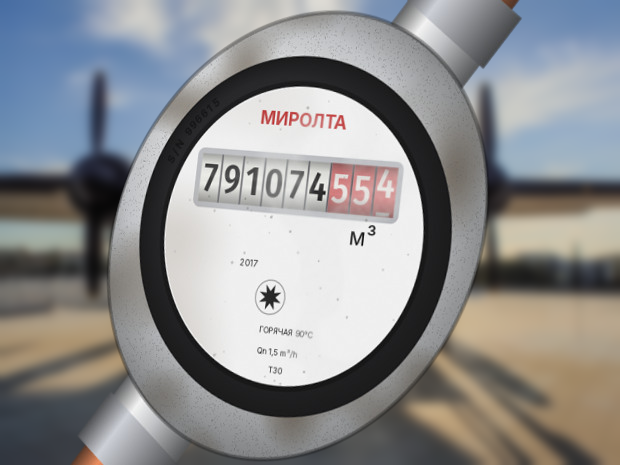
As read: 791074.554; m³
